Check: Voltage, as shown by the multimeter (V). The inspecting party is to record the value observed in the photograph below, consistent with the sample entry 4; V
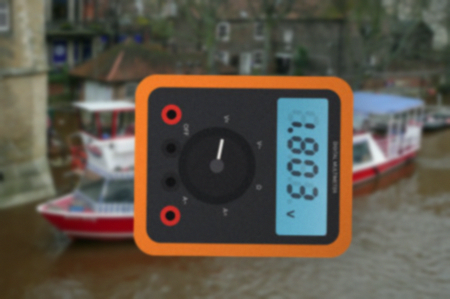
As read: 1.803; V
